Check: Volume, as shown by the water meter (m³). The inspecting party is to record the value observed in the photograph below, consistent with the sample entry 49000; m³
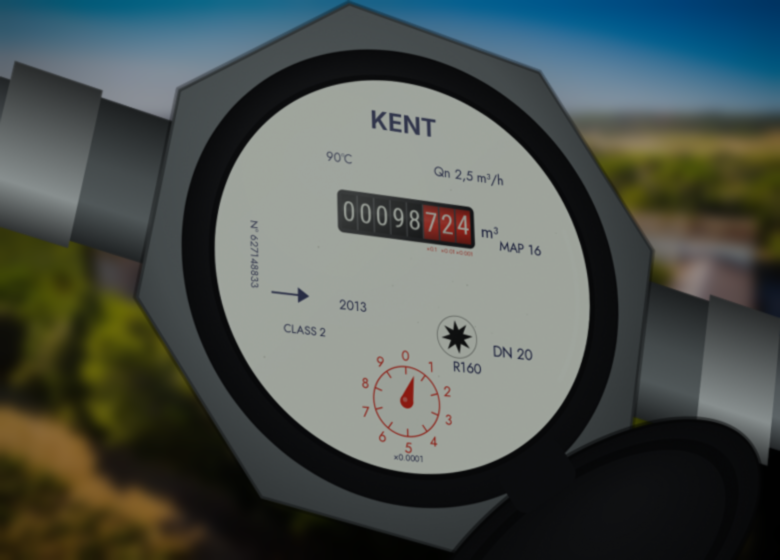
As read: 98.7240; m³
